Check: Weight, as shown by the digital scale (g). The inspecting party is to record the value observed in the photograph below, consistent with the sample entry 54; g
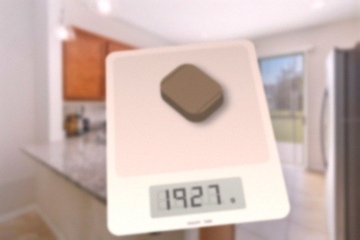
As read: 1927; g
